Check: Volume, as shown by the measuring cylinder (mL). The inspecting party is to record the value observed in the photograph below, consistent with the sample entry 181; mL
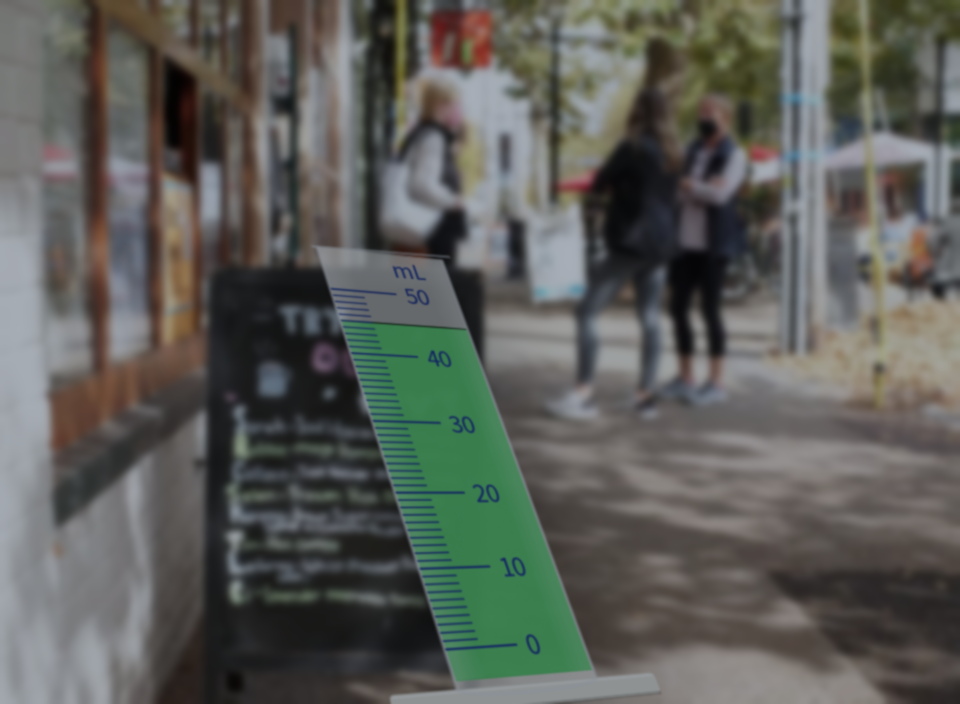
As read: 45; mL
